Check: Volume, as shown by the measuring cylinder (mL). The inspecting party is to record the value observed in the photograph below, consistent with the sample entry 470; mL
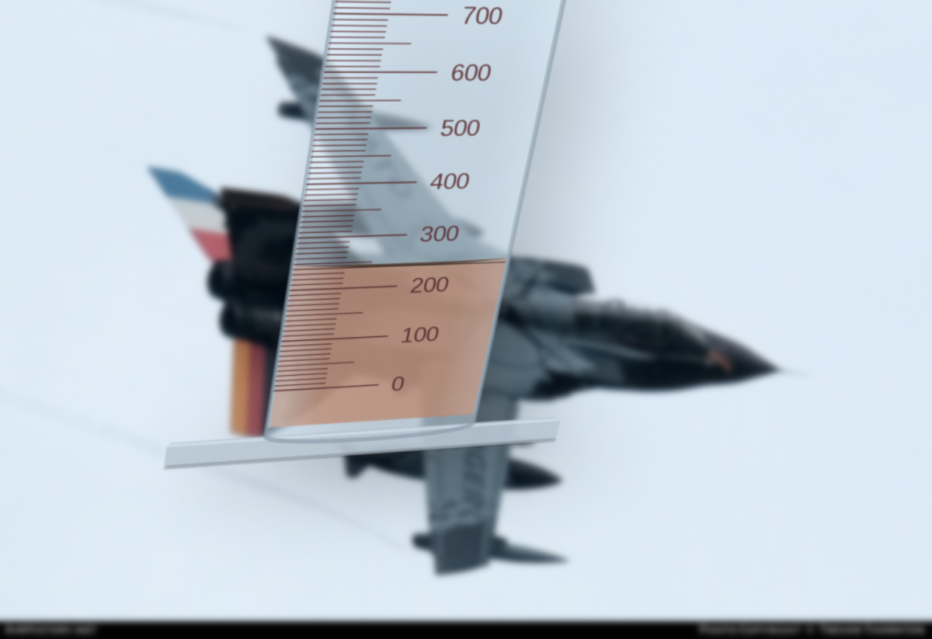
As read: 240; mL
